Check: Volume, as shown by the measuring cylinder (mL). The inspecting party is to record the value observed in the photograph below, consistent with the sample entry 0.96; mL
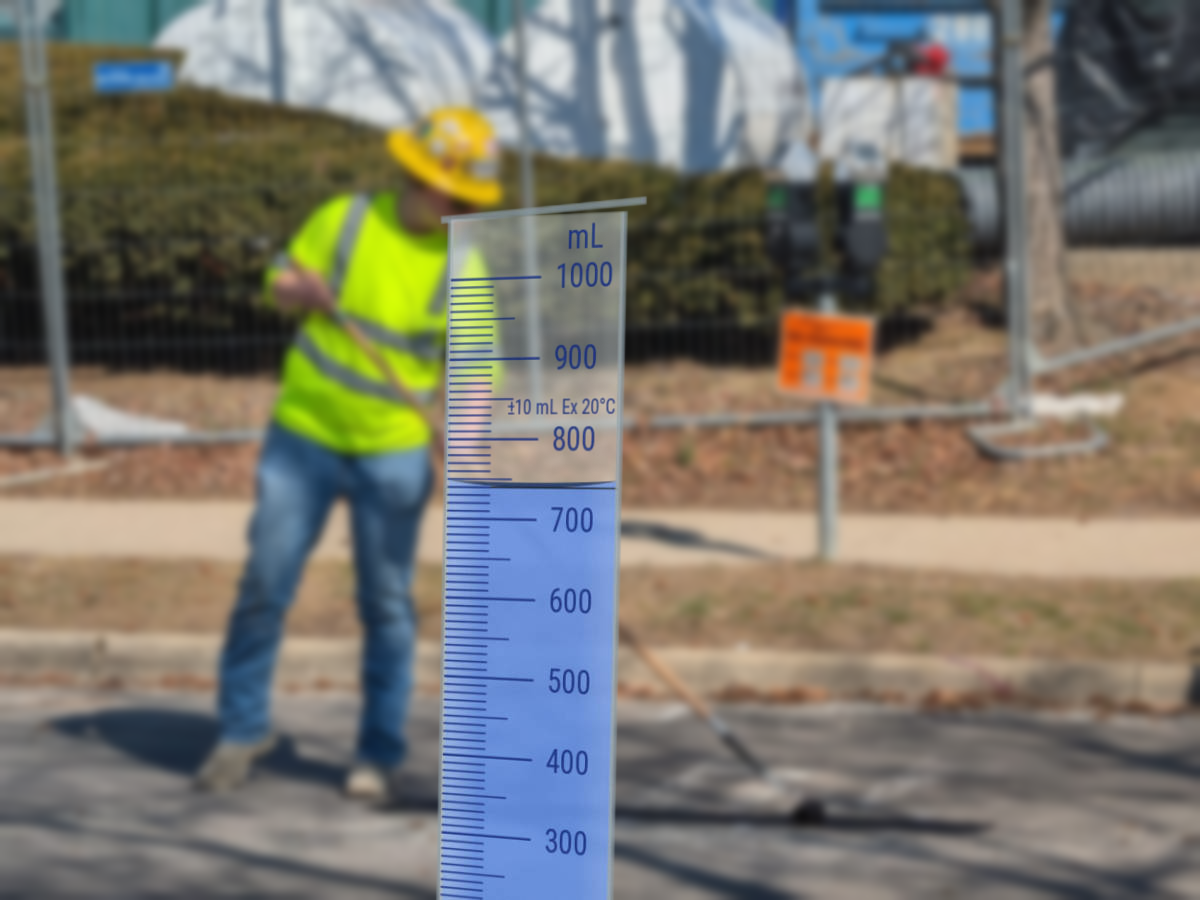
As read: 740; mL
